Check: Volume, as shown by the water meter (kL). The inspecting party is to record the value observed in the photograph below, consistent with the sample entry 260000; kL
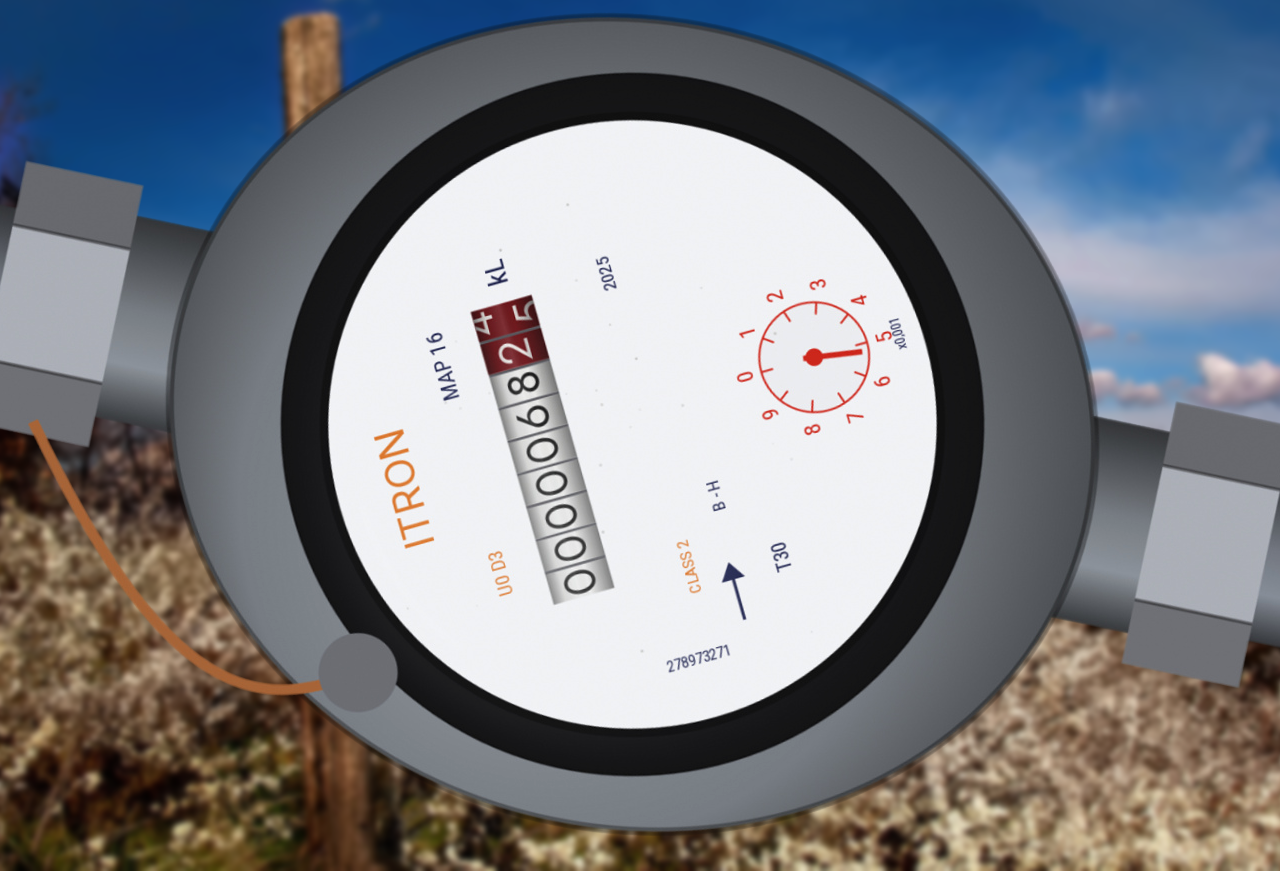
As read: 68.245; kL
